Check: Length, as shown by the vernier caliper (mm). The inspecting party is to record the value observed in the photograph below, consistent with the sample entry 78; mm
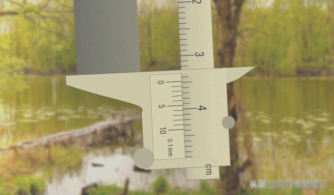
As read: 34.8; mm
